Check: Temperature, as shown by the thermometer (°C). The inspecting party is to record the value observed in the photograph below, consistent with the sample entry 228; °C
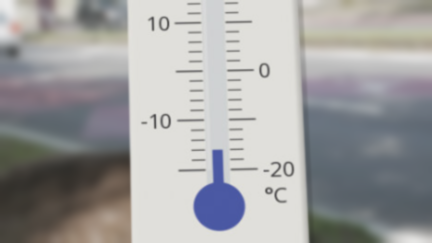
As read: -16; °C
